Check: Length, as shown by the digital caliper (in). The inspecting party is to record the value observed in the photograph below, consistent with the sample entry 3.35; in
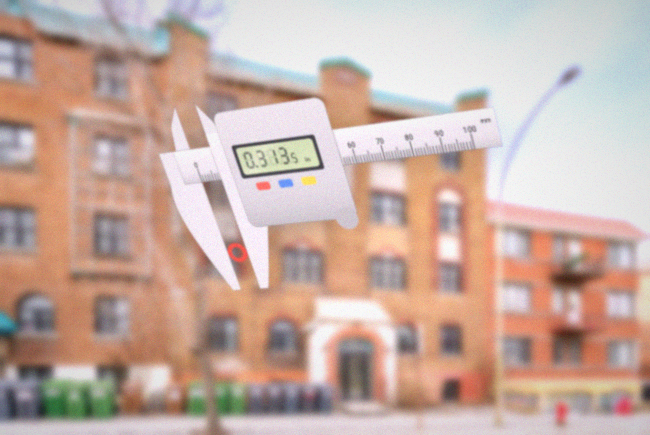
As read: 0.3135; in
